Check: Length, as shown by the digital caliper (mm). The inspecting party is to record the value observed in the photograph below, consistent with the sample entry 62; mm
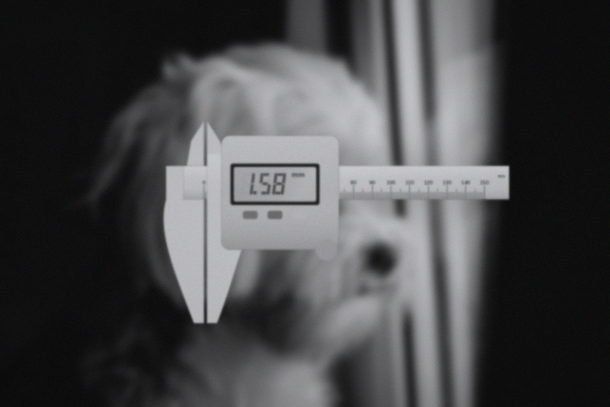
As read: 1.58; mm
